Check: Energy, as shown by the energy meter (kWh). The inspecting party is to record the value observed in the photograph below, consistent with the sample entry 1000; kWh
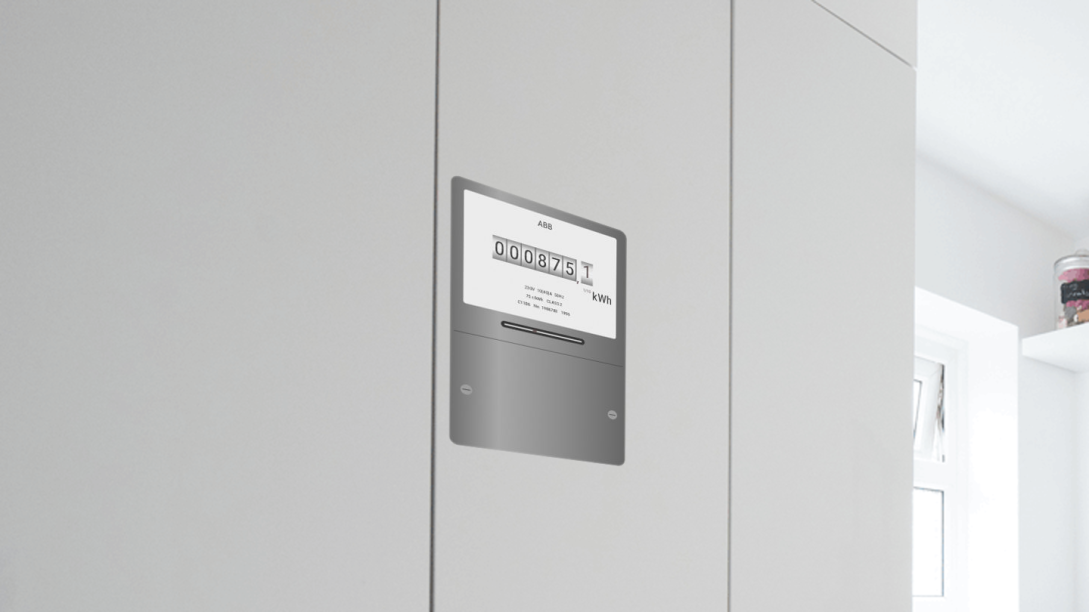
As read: 875.1; kWh
